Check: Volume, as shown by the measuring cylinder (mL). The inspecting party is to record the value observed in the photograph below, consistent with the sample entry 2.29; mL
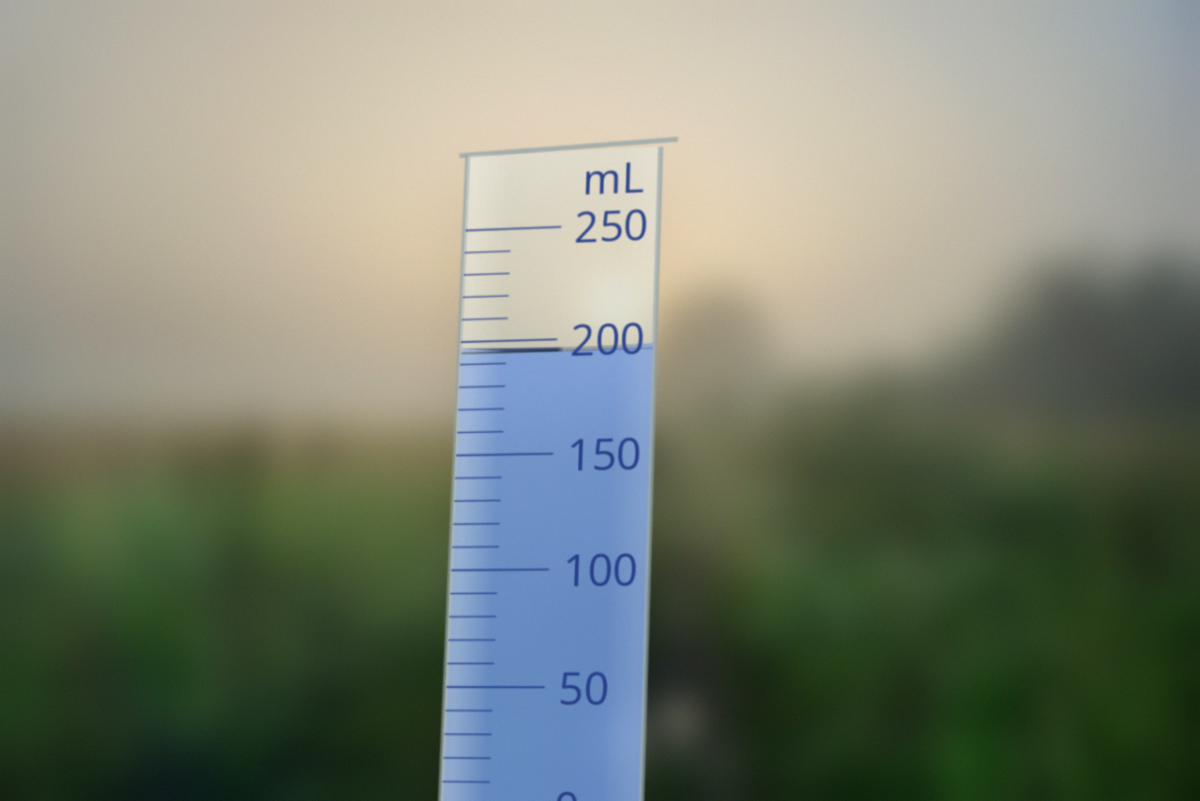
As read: 195; mL
